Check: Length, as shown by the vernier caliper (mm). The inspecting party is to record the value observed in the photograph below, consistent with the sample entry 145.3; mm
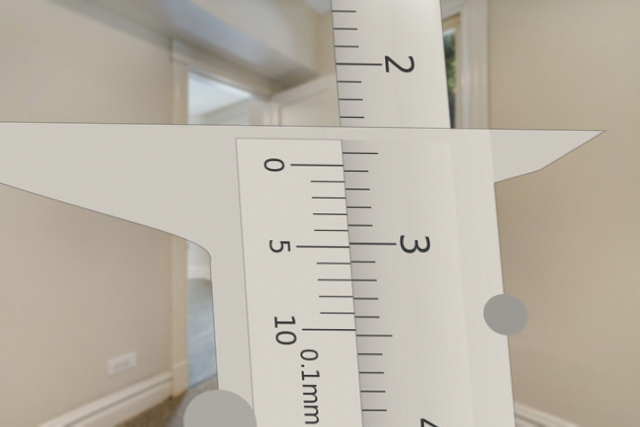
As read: 25.7; mm
